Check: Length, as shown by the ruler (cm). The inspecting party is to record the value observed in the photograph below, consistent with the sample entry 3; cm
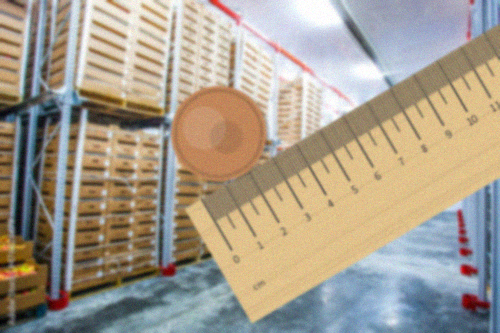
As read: 3.5; cm
